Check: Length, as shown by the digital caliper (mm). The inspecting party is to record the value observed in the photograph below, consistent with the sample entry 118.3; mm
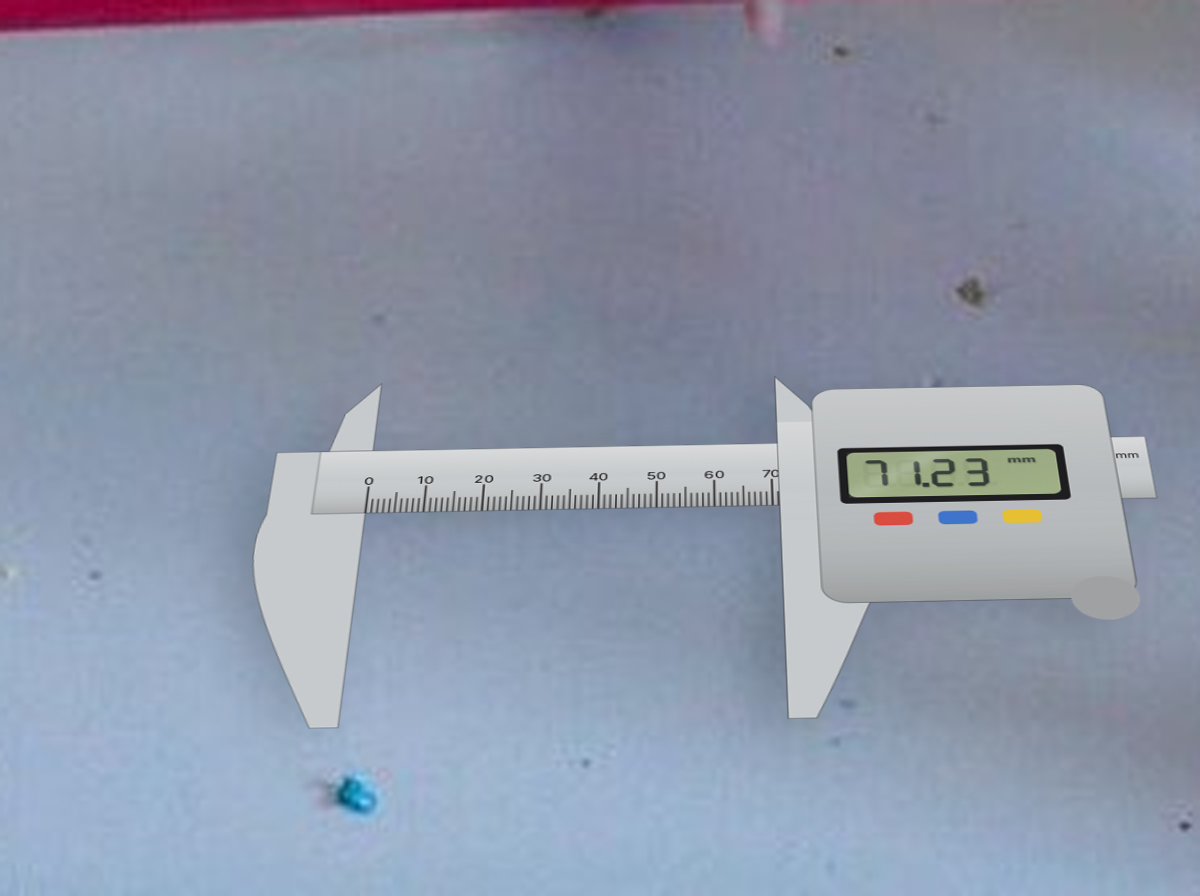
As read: 71.23; mm
